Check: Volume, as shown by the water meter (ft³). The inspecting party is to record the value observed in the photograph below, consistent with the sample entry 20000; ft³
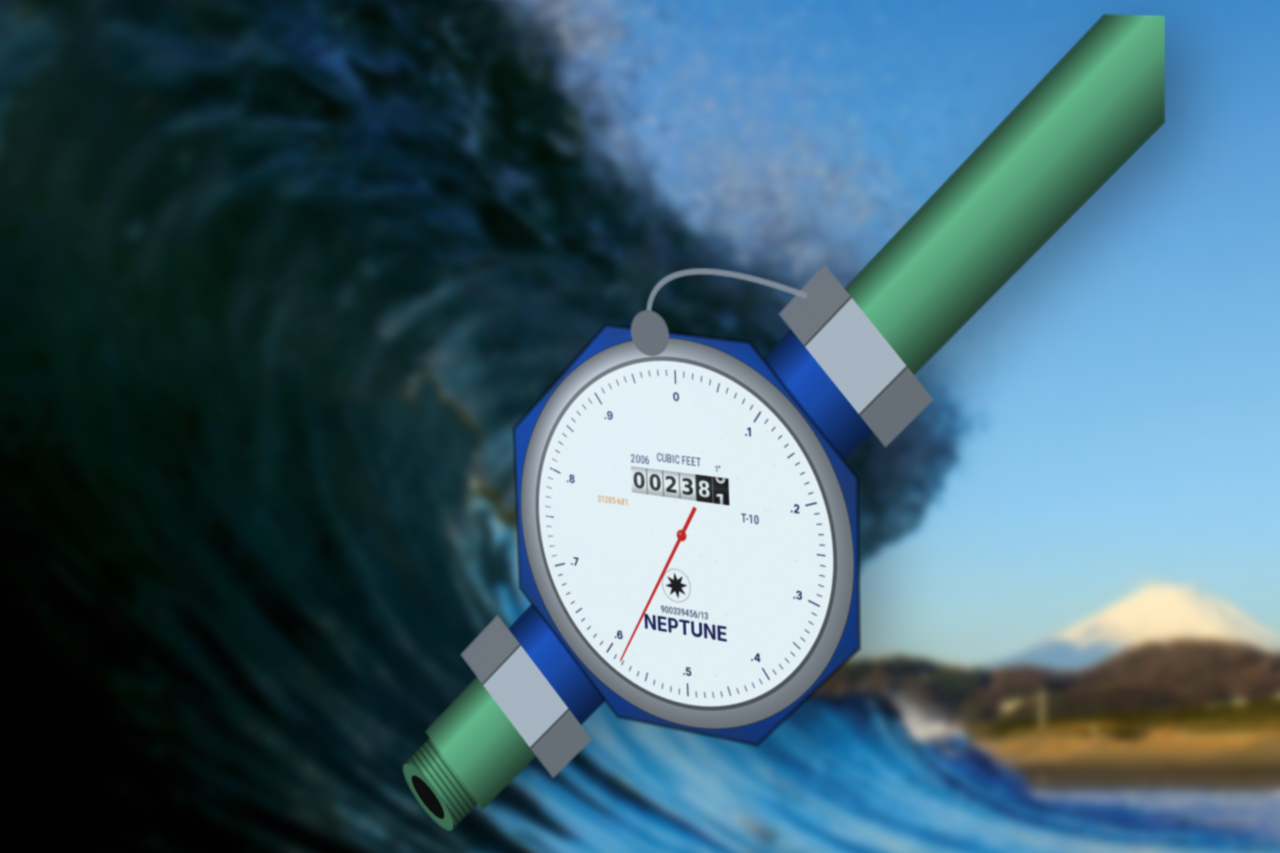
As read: 2380.58; ft³
